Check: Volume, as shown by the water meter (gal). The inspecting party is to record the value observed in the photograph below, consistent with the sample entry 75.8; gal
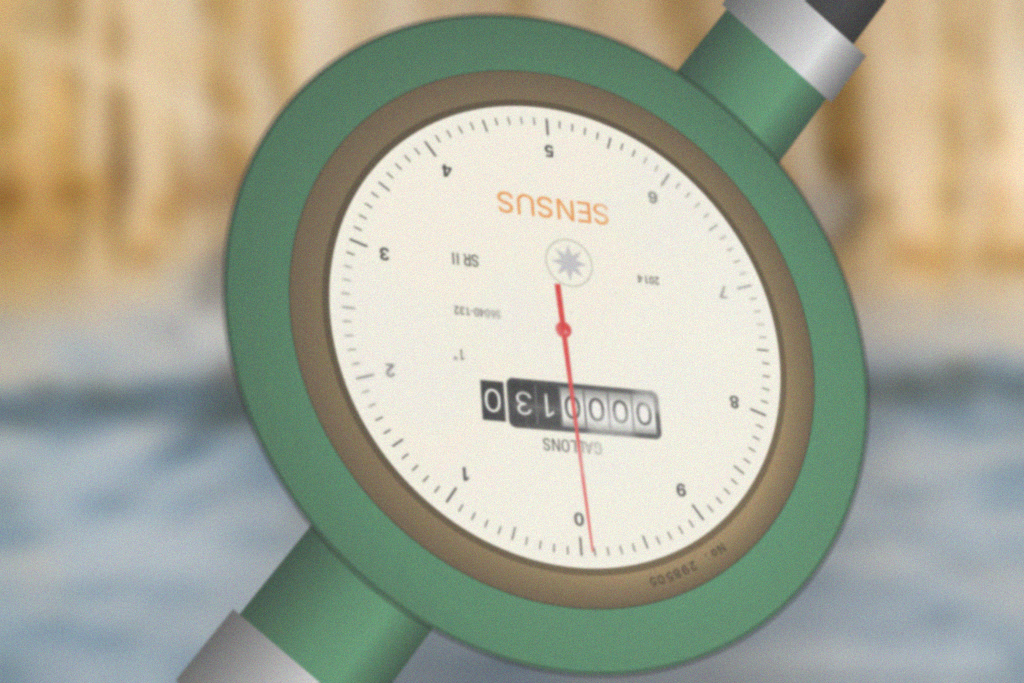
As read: 129.9; gal
